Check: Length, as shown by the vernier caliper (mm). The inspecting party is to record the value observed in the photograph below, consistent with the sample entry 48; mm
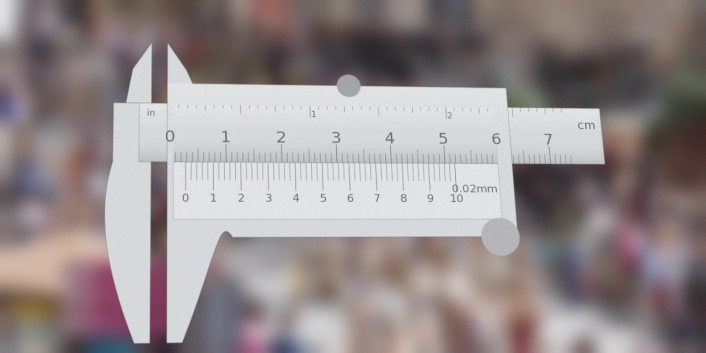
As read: 2.8; mm
